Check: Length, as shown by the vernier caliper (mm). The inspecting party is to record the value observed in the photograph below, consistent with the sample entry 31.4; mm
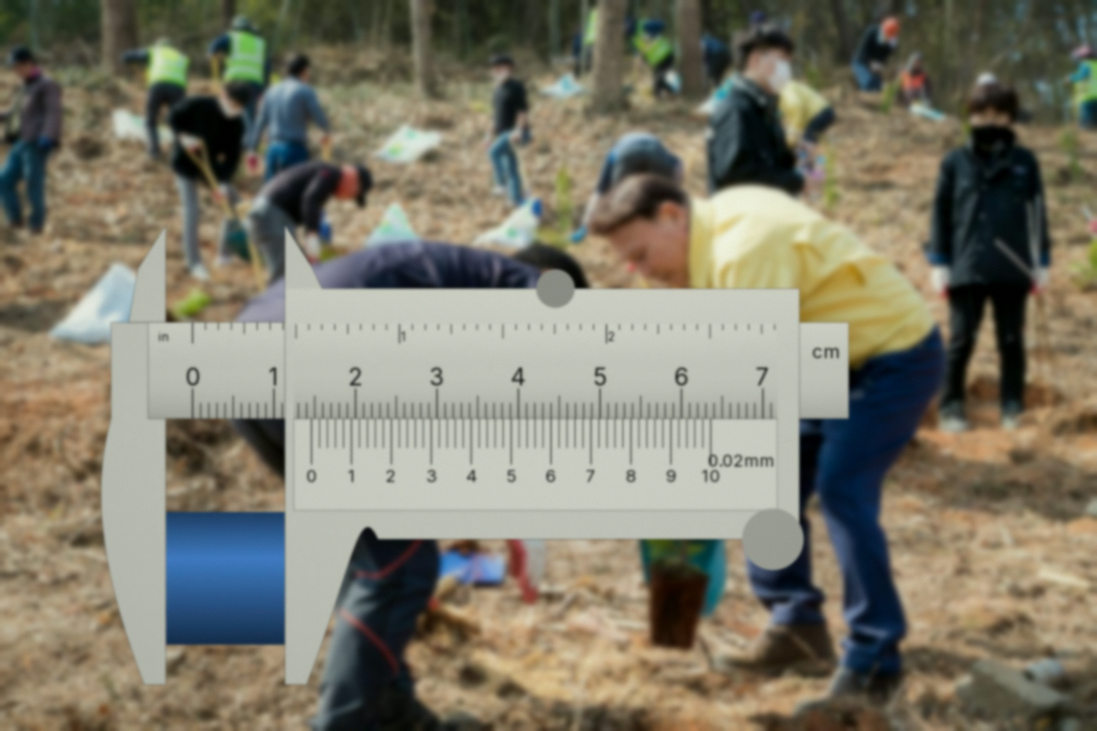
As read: 14.6; mm
